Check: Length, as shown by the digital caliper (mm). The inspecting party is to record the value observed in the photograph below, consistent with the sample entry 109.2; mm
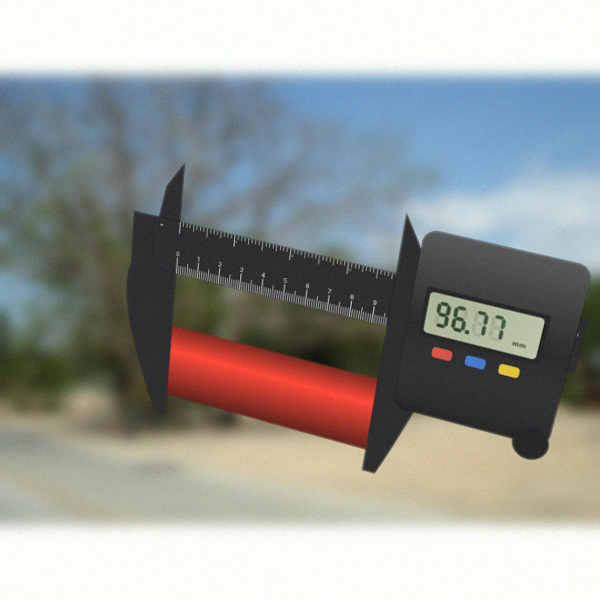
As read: 96.77; mm
